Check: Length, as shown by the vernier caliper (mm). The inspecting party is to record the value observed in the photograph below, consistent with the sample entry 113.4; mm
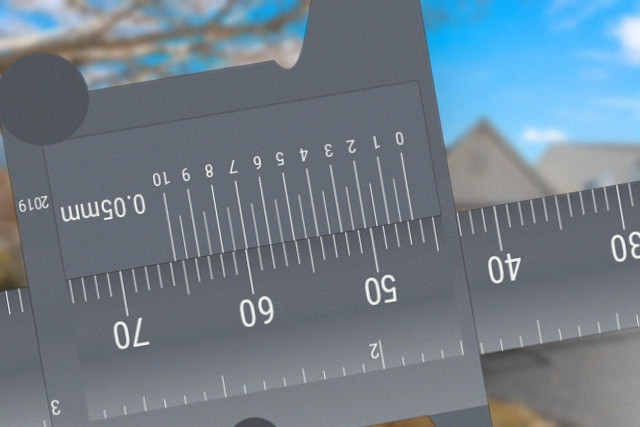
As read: 46.6; mm
